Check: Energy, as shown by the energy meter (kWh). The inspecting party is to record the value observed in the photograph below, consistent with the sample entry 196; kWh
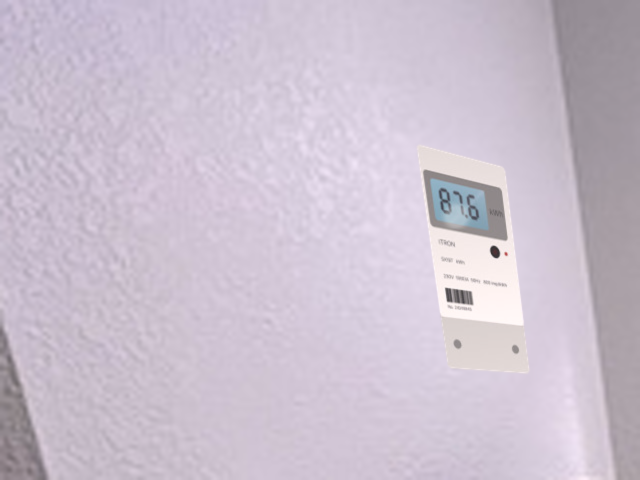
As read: 87.6; kWh
